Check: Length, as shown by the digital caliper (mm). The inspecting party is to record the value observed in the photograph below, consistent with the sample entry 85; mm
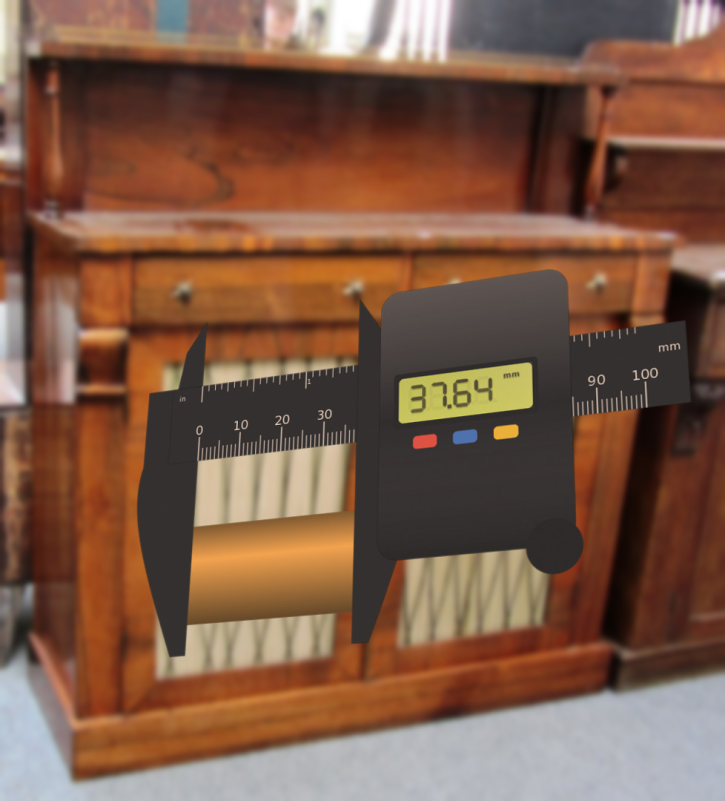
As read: 37.64; mm
